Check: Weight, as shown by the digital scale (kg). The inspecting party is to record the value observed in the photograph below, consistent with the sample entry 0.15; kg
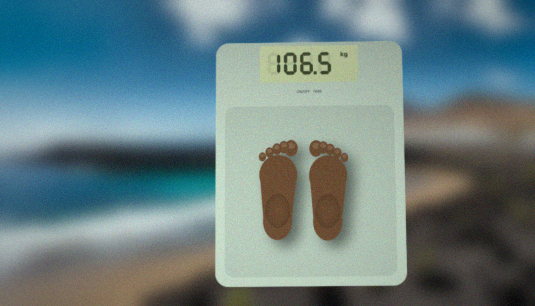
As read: 106.5; kg
